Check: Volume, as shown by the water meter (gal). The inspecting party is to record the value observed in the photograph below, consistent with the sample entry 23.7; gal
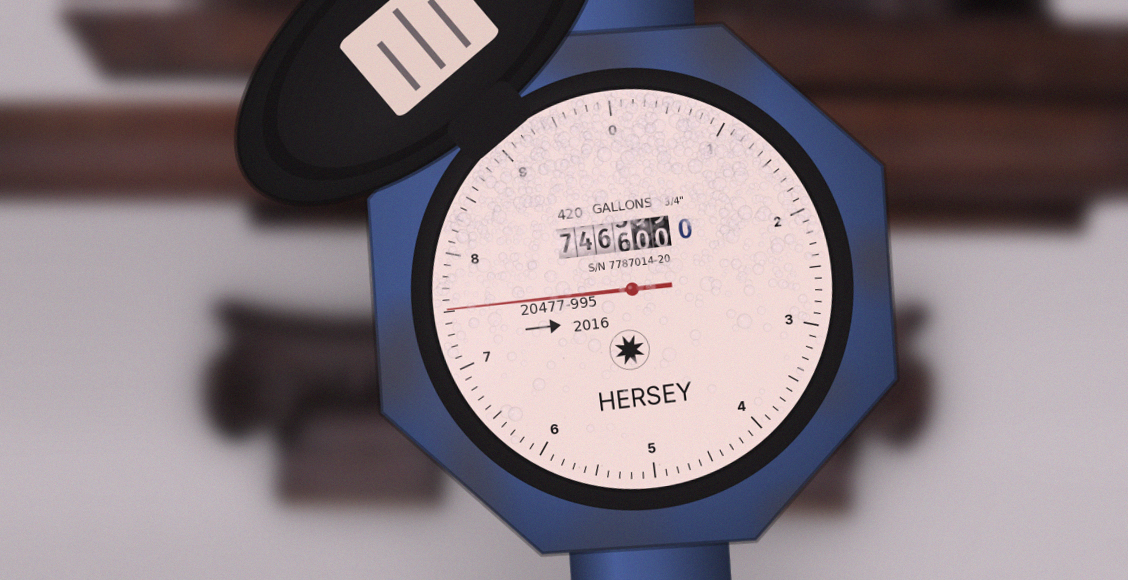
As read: 7465997.5; gal
